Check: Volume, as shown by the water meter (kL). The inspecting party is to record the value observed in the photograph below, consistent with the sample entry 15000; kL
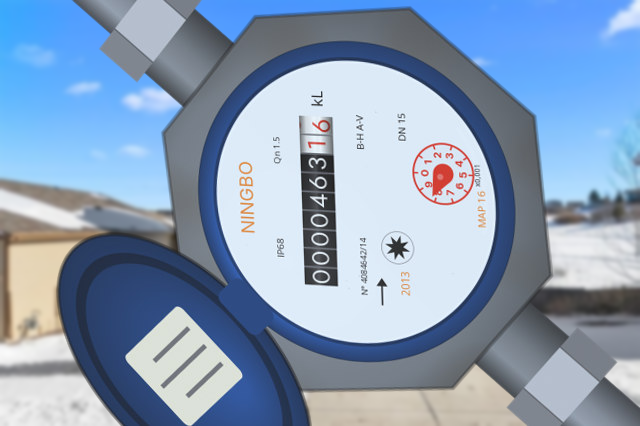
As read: 463.158; kL
